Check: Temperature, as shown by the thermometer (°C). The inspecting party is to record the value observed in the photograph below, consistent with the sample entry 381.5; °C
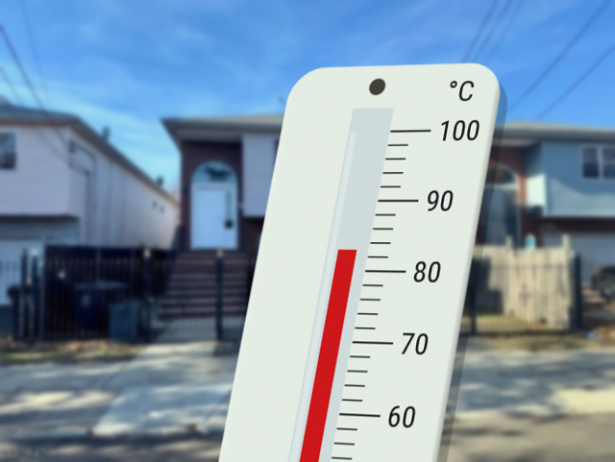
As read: 83; °C
